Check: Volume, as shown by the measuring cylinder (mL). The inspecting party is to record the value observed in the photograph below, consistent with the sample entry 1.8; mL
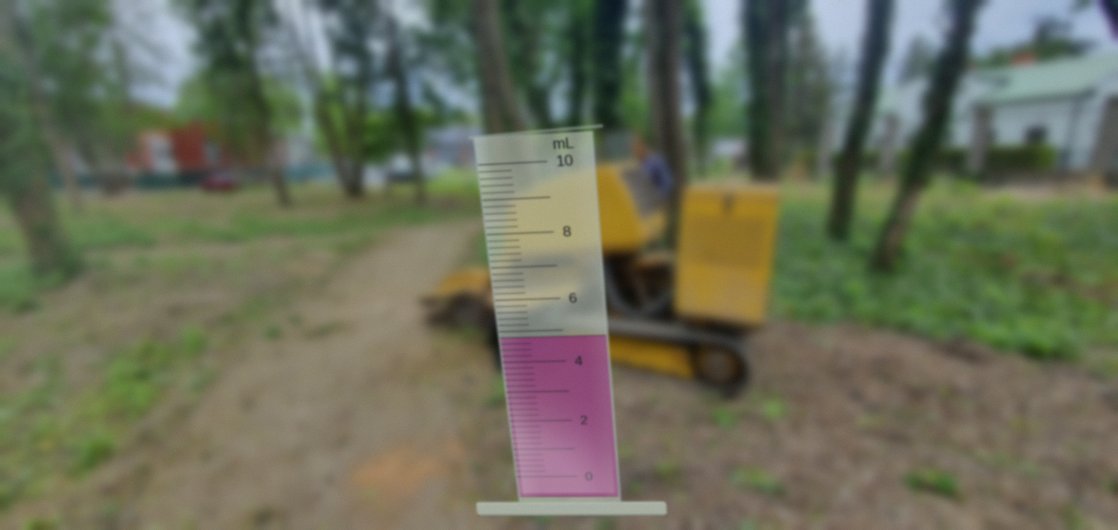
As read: 4.8; mL
